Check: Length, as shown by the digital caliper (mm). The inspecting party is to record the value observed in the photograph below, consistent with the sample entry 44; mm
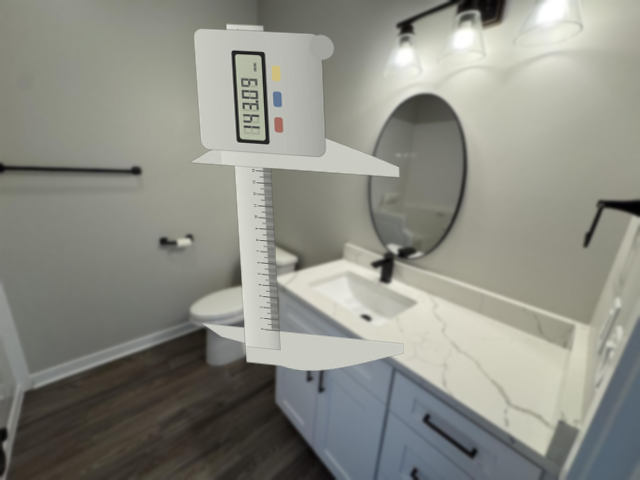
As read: 143.09; mm
